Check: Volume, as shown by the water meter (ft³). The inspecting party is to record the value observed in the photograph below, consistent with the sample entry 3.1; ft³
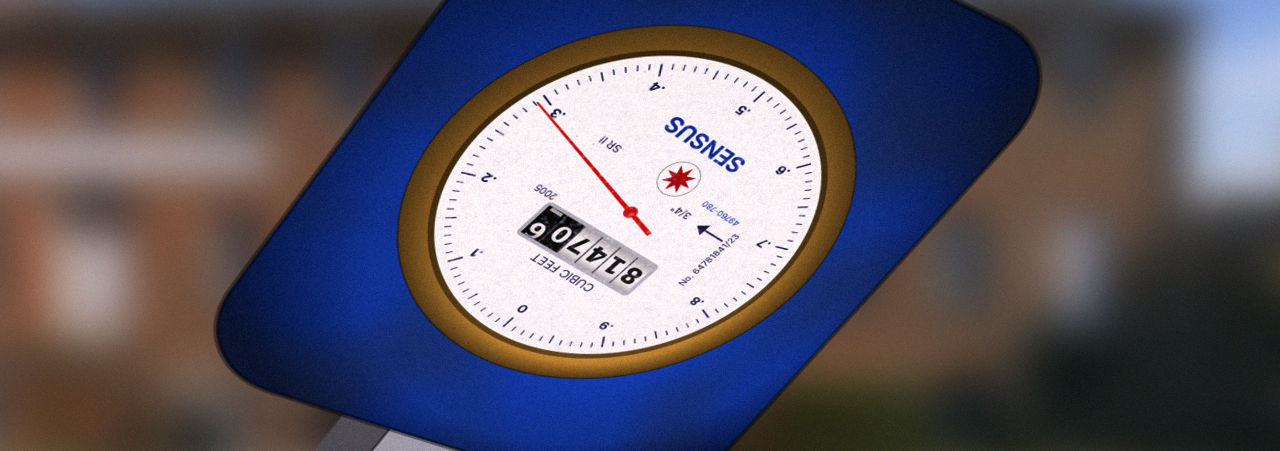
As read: 814706.29; ft³
